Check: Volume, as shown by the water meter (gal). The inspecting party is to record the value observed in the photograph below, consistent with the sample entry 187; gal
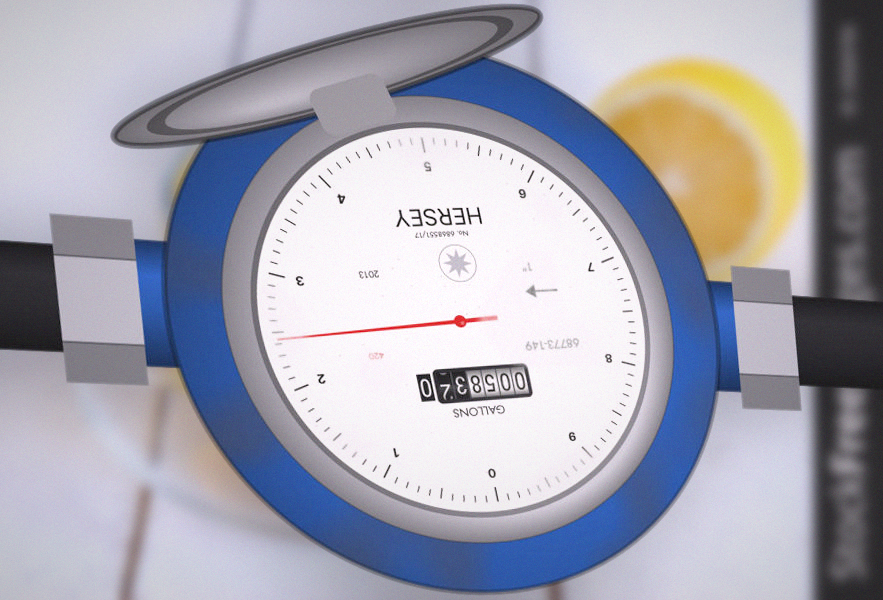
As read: 58322.4; gal
